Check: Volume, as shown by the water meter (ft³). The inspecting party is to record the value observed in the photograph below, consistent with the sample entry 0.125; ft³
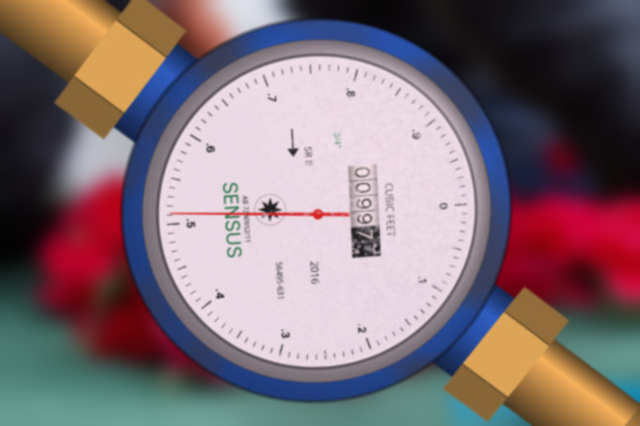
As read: 9973.51; ft³
